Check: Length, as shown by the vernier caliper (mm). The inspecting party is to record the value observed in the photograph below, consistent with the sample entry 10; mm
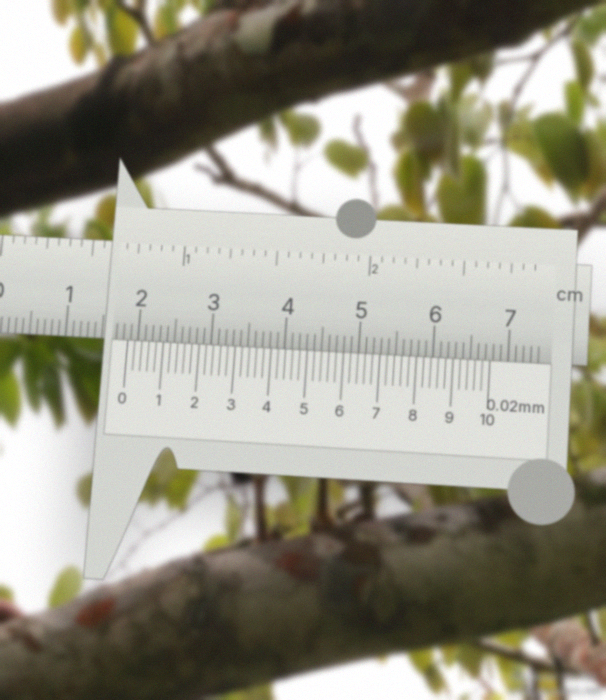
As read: 18.6; mm
